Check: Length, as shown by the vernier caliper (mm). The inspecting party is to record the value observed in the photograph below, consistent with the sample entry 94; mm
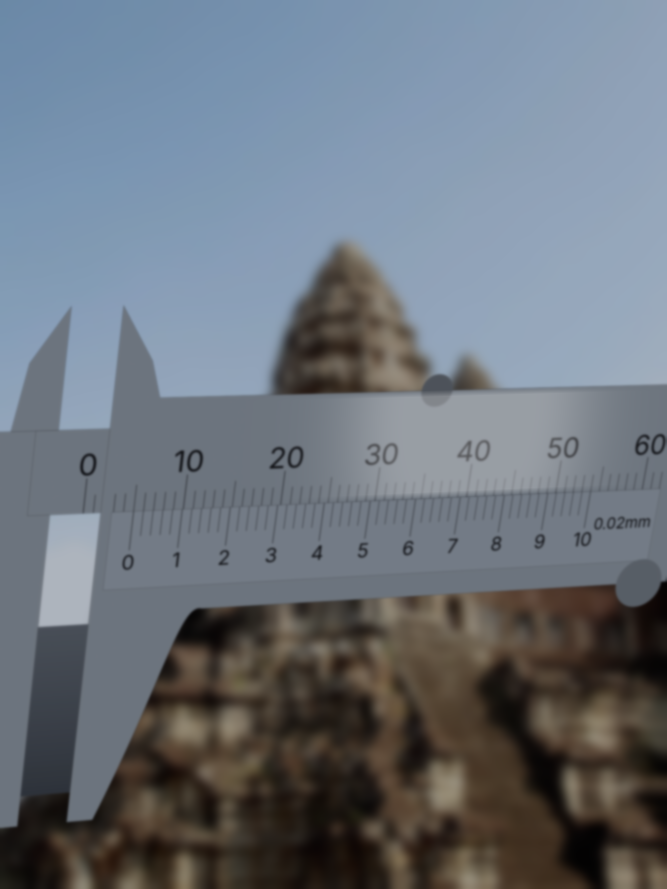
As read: 5.0; mm
